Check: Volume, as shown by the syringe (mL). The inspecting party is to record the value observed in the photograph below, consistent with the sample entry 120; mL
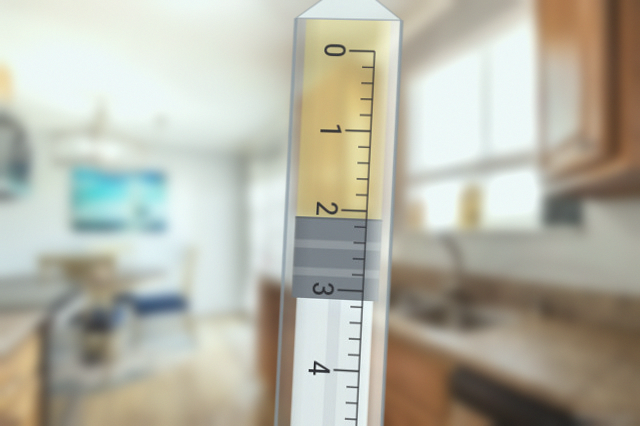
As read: 2.1; mL
